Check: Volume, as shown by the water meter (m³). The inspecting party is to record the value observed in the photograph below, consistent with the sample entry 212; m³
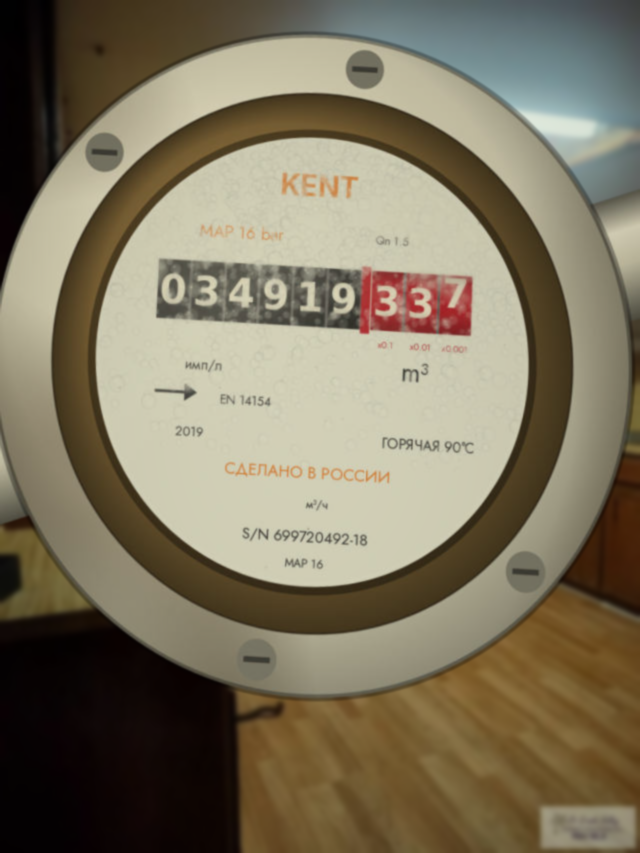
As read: 34919.337; m³
